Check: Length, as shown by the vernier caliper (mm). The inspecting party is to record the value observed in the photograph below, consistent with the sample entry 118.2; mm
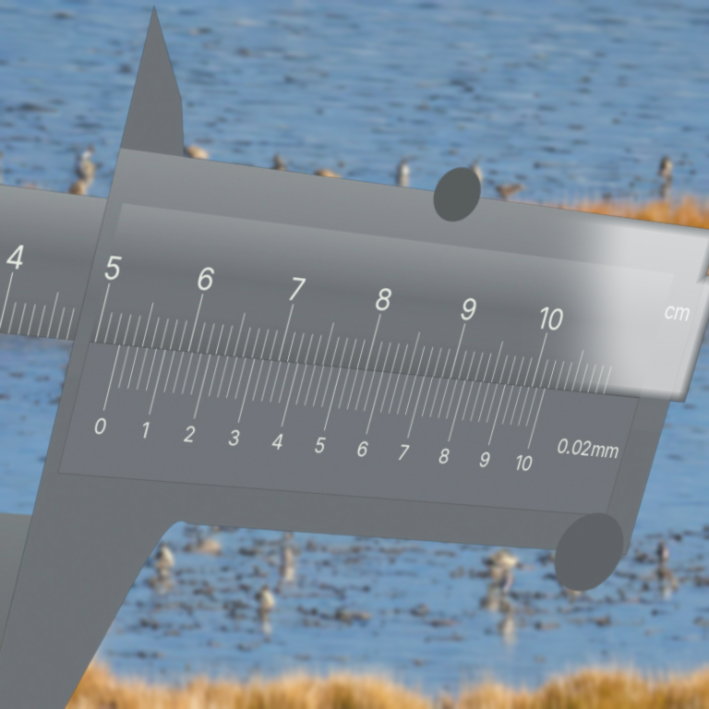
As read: 52.6; mm
